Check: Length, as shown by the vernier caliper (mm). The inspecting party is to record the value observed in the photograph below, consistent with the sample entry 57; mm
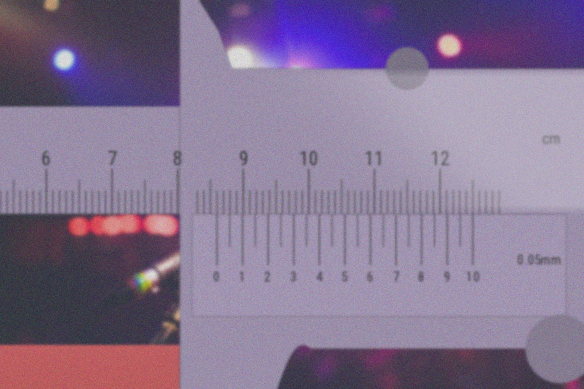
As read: 86.0; mm
